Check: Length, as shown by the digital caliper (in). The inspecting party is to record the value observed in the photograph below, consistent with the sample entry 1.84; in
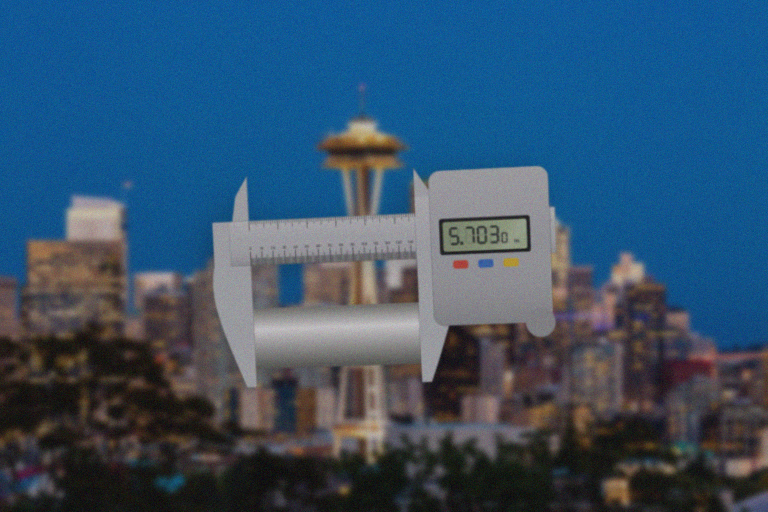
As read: 5.7030; in
